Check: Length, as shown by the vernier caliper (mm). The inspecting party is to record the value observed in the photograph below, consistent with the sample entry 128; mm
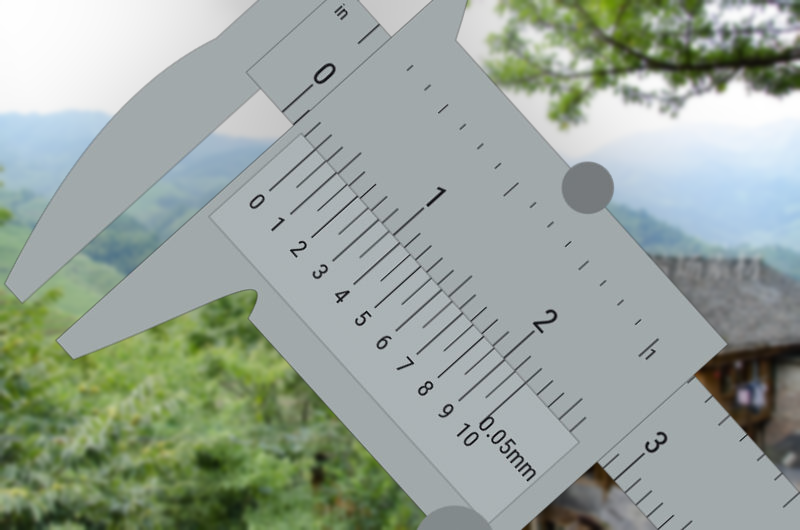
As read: 3.0; mm
